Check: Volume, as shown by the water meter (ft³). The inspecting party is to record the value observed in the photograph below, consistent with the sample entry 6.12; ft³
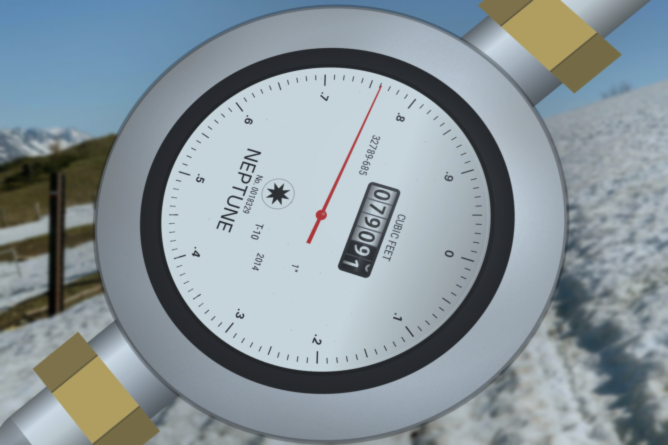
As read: 79090.76; ft³
